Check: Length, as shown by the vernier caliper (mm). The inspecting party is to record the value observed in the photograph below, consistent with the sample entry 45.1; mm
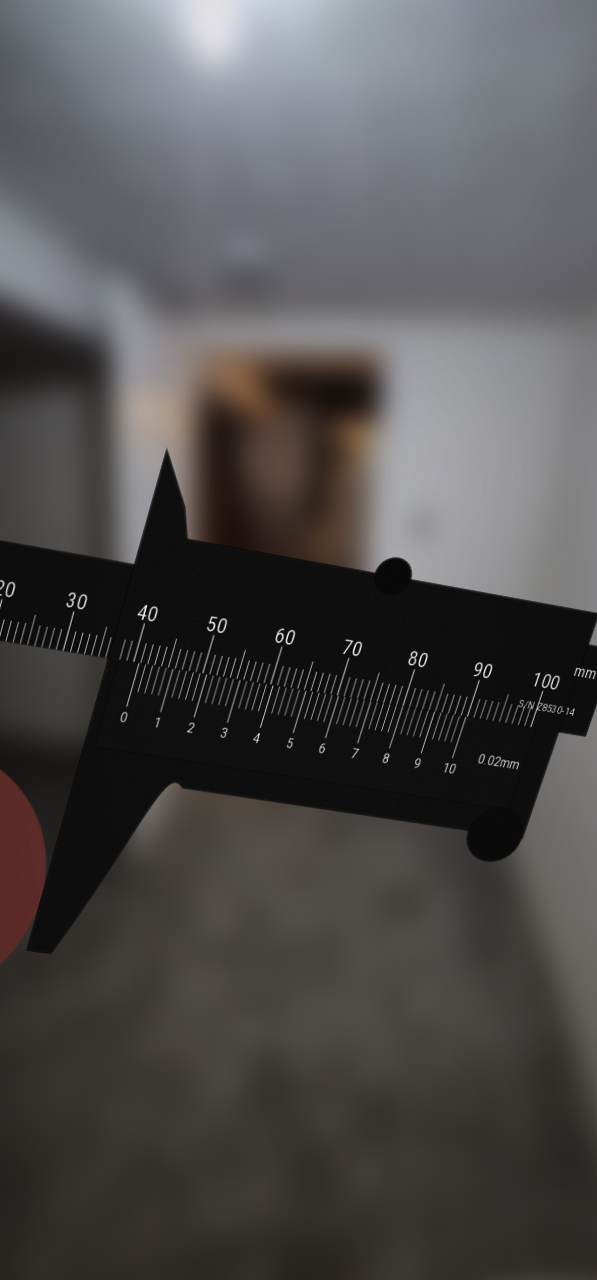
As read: 40.8; mm
